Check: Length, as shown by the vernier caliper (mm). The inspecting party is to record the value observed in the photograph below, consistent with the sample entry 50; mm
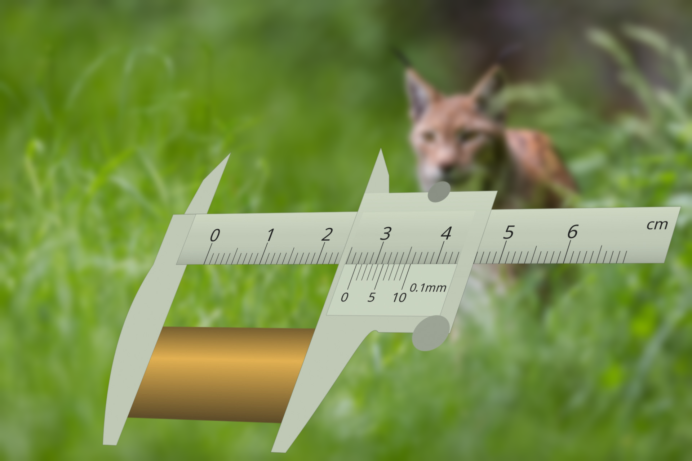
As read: 26.8; mm
